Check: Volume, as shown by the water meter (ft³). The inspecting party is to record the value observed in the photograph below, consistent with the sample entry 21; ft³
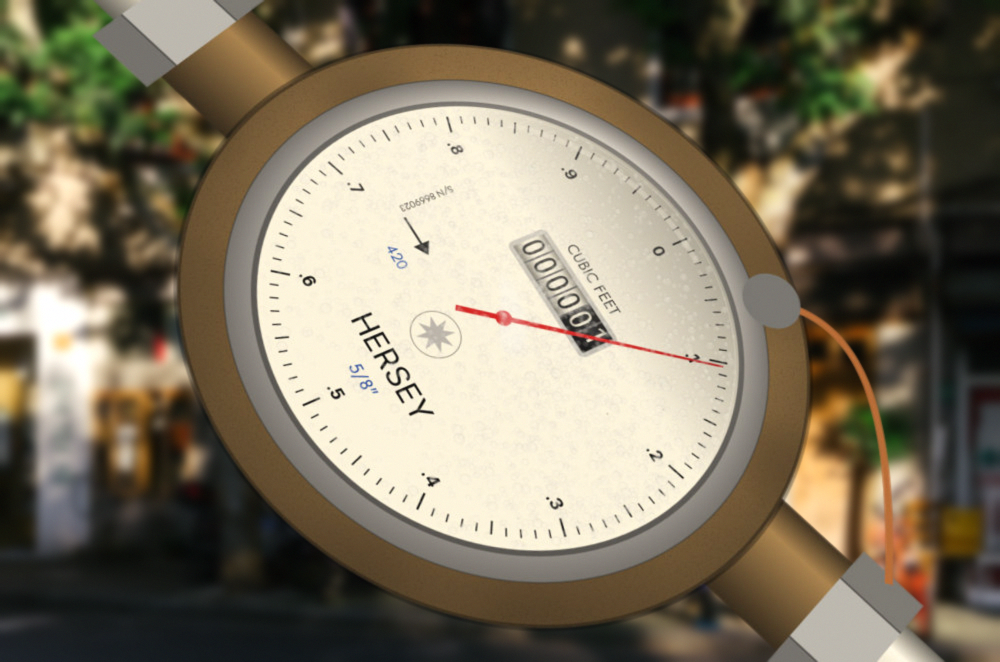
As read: 1.10; ft³
